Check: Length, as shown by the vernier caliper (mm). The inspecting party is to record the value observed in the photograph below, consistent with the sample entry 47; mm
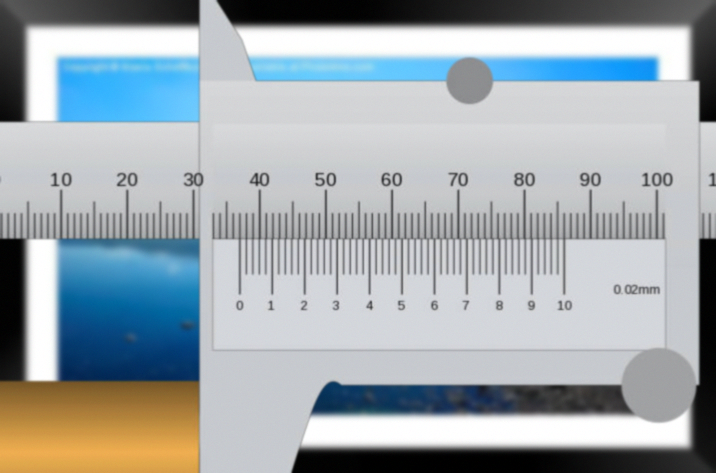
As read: 37.0; mm
